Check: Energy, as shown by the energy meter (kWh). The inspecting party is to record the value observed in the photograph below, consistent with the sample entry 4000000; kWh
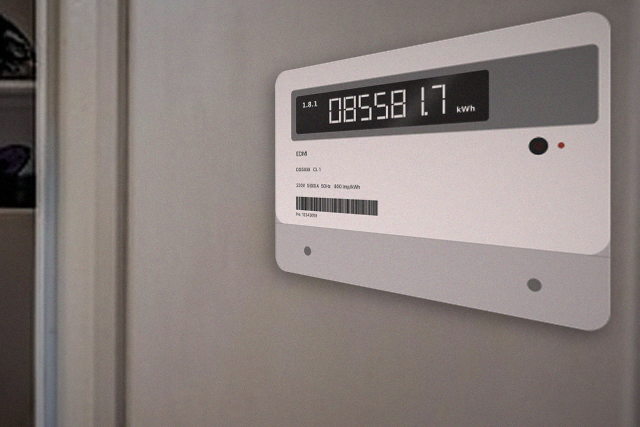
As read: 85581.7; kWh
